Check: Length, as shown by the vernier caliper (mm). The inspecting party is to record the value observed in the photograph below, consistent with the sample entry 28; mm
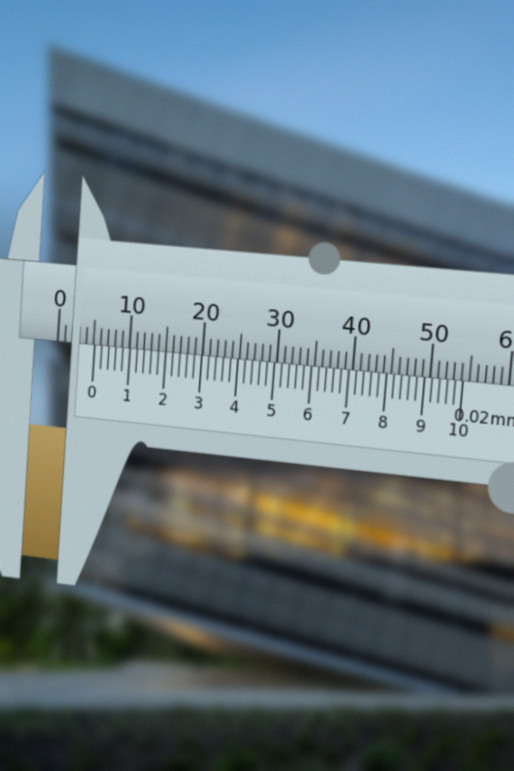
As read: 5.2; mm
